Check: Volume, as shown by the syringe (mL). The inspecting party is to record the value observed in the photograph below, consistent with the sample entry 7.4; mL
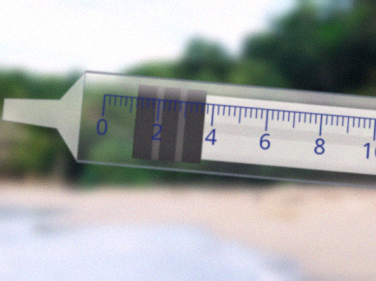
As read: 1.2; mL
